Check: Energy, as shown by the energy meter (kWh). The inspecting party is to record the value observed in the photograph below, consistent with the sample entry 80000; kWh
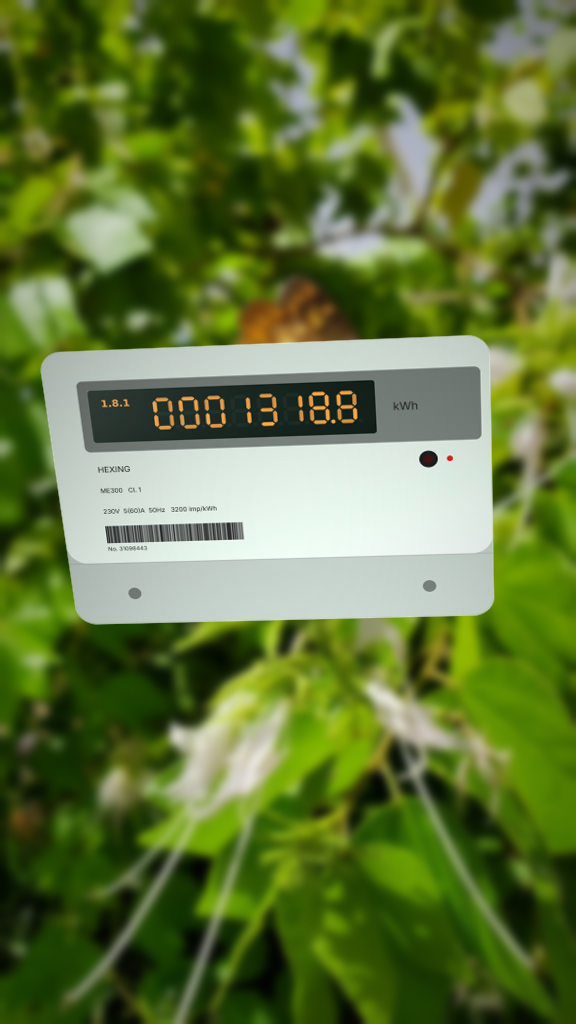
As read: 1318.8; kWh
